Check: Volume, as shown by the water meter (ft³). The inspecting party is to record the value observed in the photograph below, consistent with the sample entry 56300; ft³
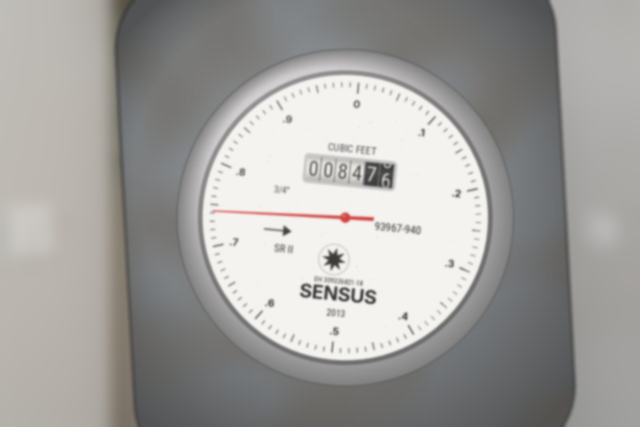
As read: 8475.74; ft³
